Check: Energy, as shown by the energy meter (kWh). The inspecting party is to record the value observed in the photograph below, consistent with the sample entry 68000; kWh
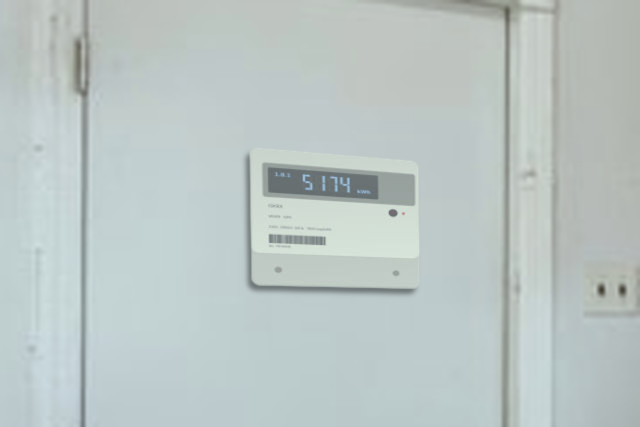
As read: 5174; kWh
